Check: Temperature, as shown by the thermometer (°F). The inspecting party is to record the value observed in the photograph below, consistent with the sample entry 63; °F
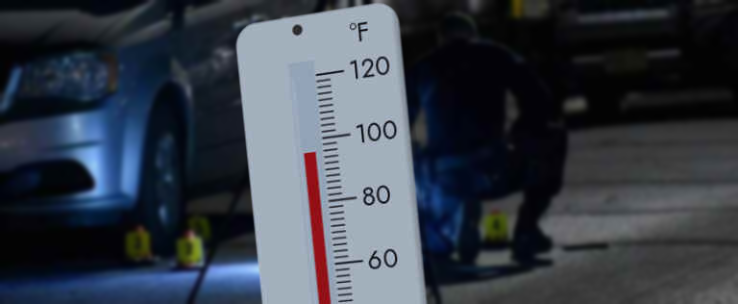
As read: 96; °F
